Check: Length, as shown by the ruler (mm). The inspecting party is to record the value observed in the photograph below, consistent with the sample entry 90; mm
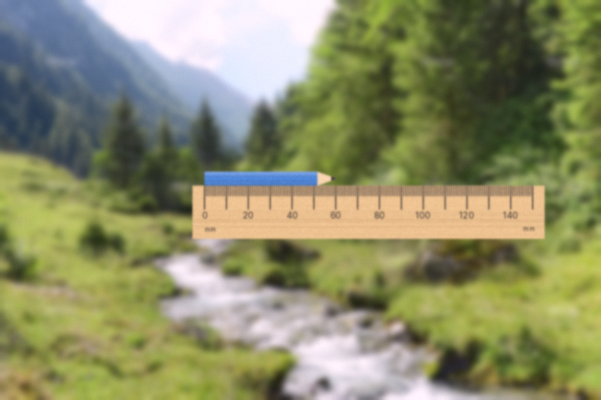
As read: 60; mm
